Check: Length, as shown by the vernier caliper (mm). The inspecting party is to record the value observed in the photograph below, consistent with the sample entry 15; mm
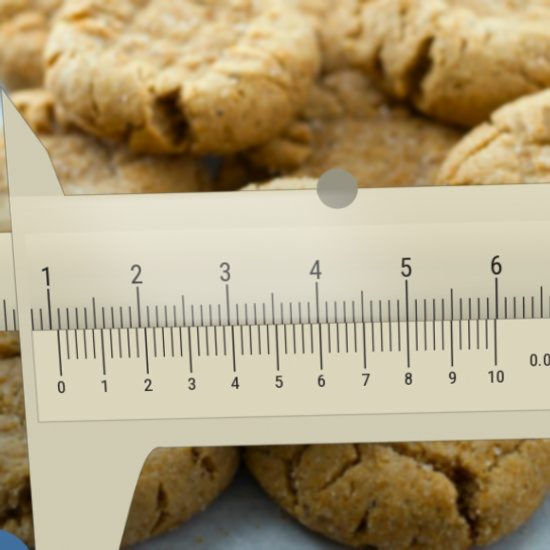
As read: 10.8; mm
